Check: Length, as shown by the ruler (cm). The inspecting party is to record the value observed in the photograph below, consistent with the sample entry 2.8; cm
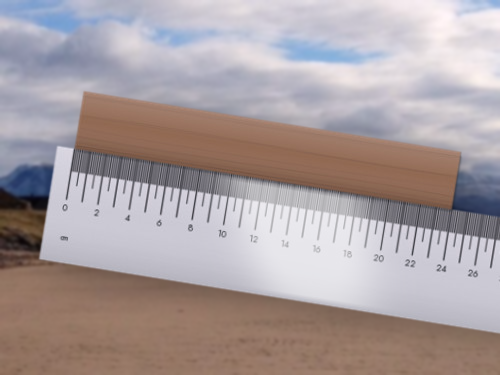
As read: 24; cm
